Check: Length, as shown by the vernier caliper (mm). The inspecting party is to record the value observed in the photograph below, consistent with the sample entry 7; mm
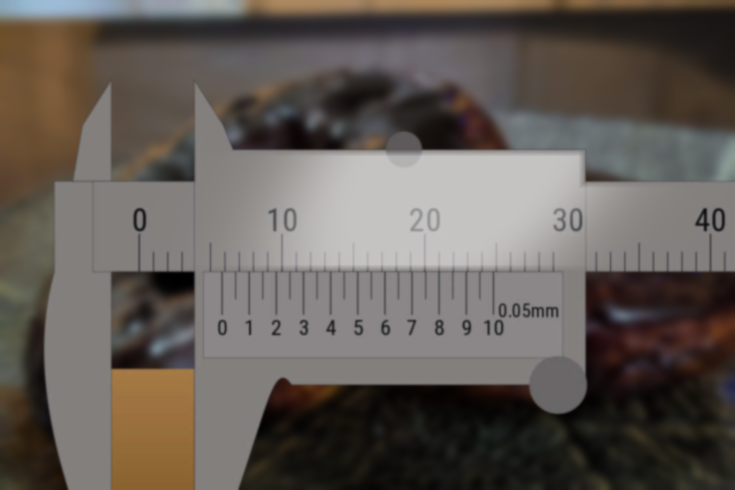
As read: 5.8; mm
